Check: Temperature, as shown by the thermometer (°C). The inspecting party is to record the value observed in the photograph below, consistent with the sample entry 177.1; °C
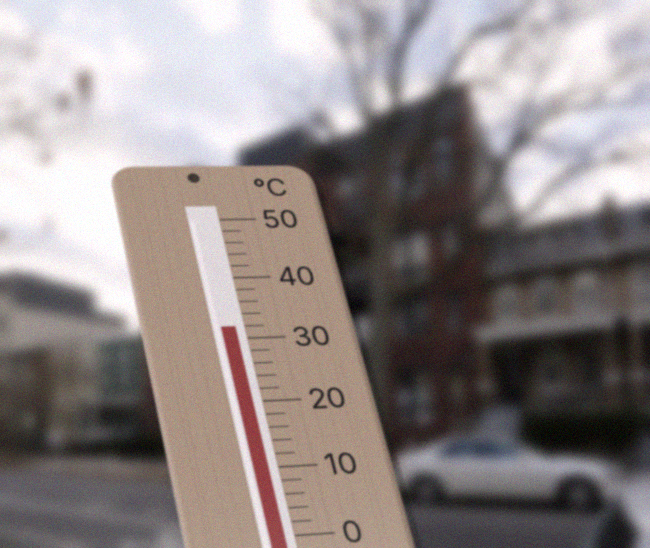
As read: 32; °C
